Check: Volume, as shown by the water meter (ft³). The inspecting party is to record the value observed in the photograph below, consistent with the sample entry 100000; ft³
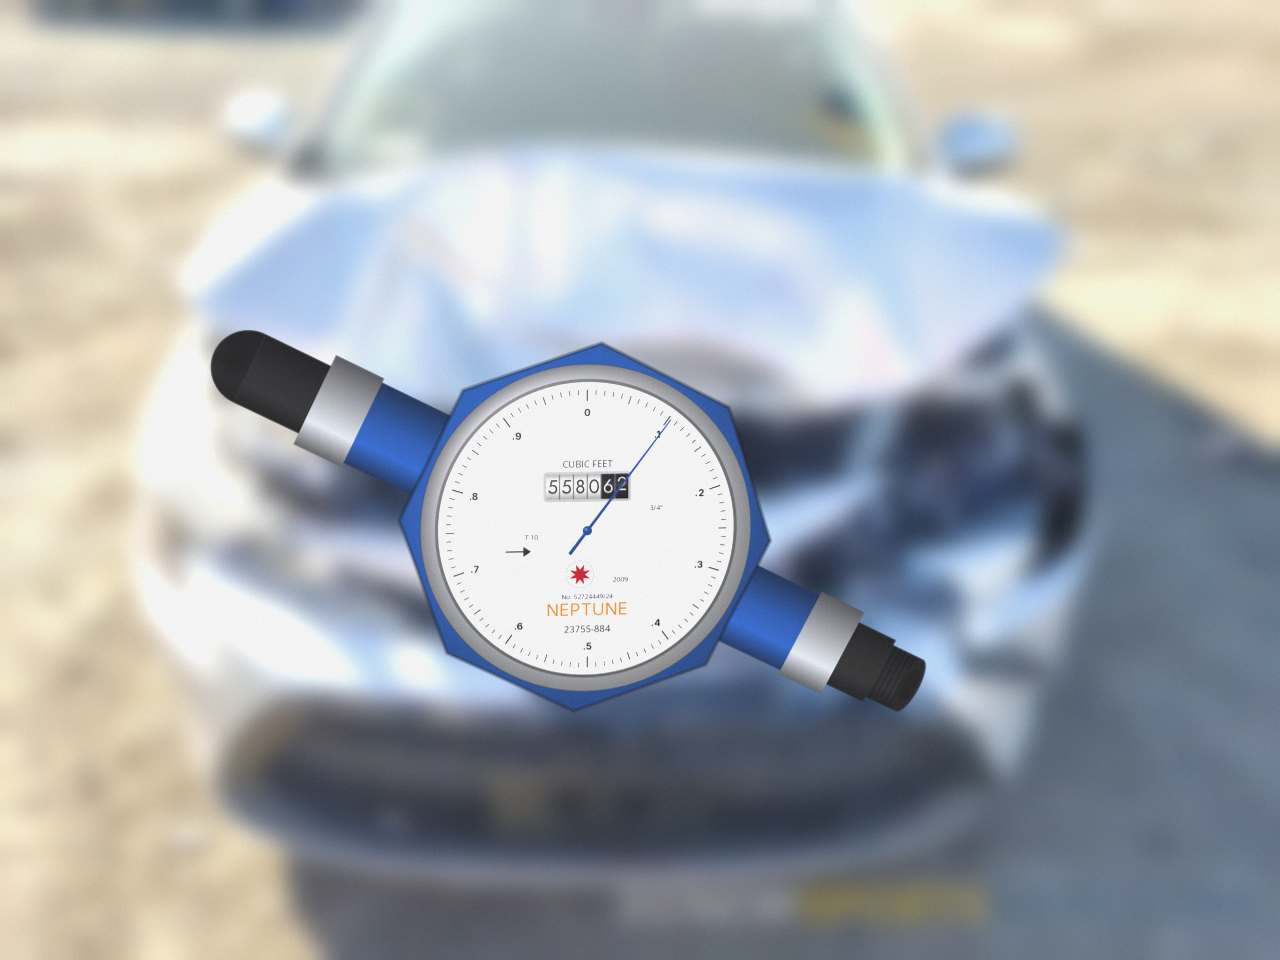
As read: 558062.10; ft³
